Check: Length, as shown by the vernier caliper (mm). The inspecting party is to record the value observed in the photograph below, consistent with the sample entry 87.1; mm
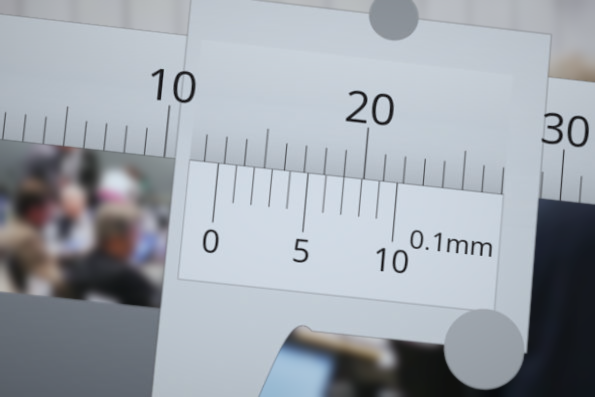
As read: 12.7; mm
